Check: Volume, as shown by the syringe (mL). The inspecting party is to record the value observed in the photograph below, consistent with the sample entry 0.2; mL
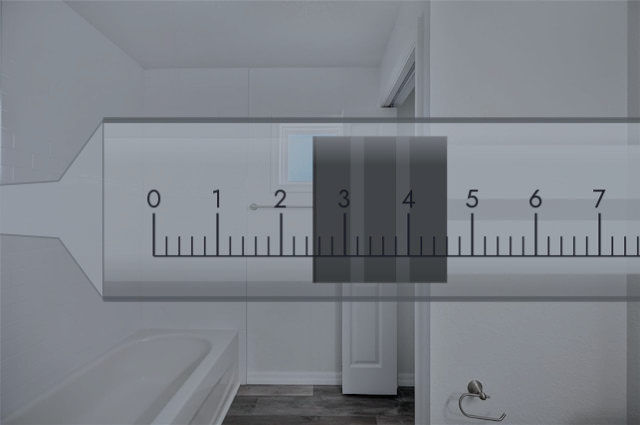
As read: 2.5; mL
